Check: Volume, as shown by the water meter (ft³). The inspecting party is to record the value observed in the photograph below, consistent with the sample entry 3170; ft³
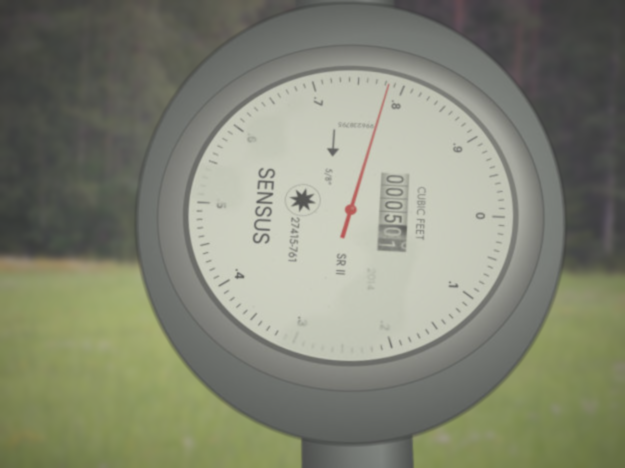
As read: 500.78; ft³
